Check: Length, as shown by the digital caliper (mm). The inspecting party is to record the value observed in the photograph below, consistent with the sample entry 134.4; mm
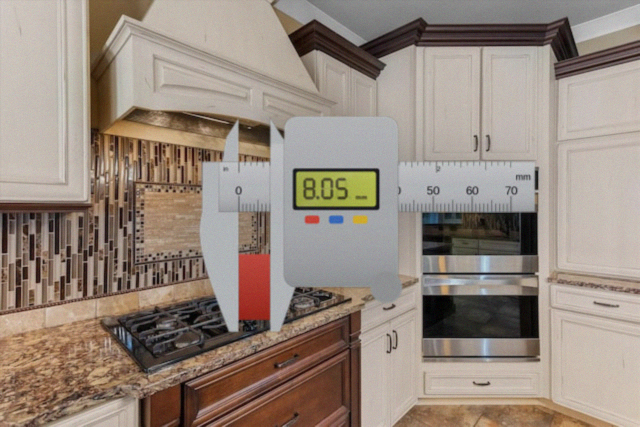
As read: 8.05; mm
